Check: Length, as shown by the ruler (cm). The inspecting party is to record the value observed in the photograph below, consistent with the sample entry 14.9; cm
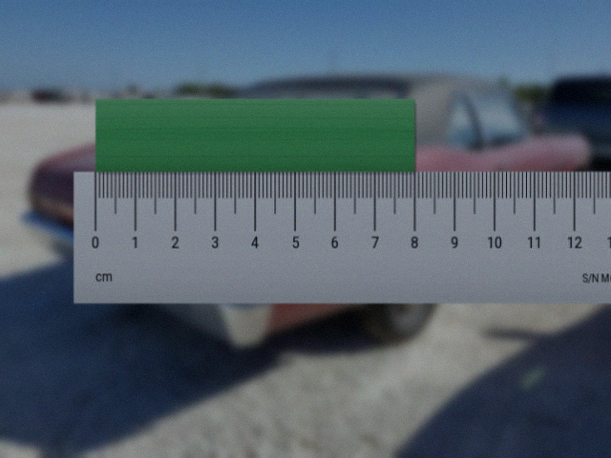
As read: 8; cm
